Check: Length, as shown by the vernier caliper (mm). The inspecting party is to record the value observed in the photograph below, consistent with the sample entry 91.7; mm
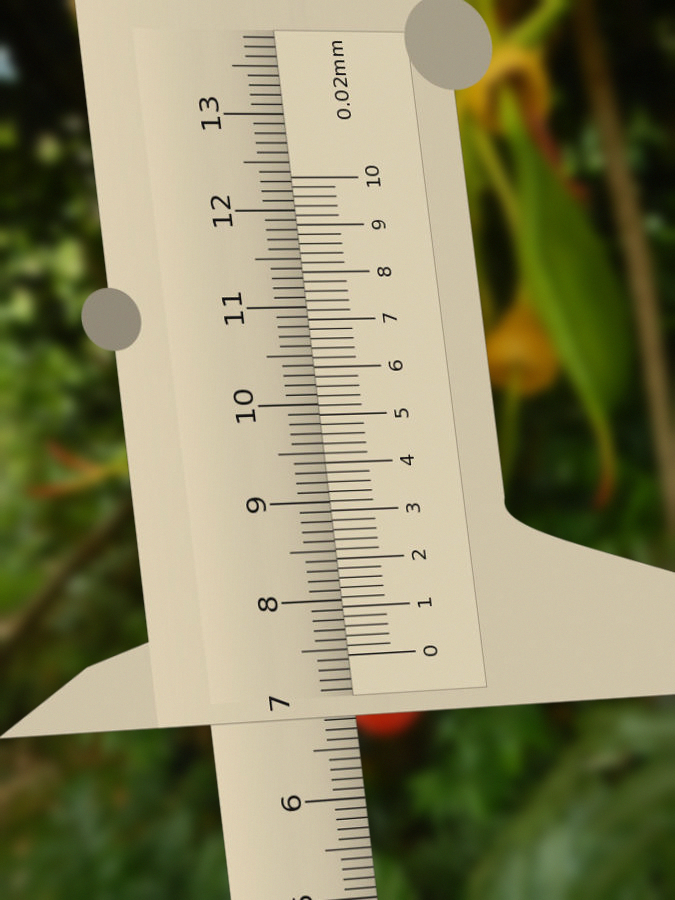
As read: 74.4; mm
